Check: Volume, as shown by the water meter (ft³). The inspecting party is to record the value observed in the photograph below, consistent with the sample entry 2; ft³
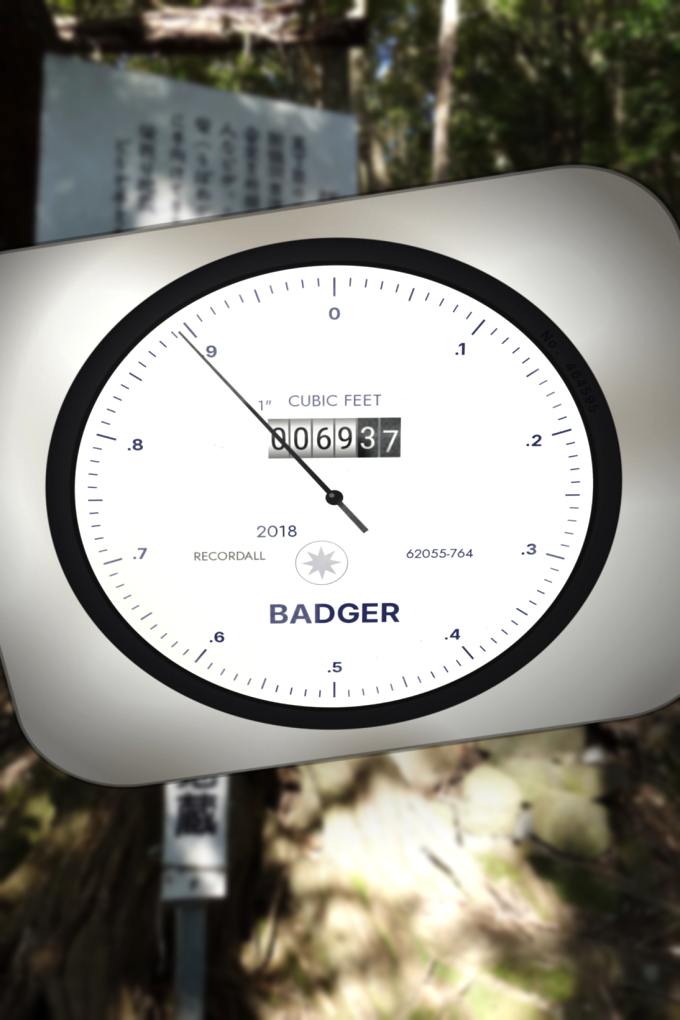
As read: 6936.89; ft³
